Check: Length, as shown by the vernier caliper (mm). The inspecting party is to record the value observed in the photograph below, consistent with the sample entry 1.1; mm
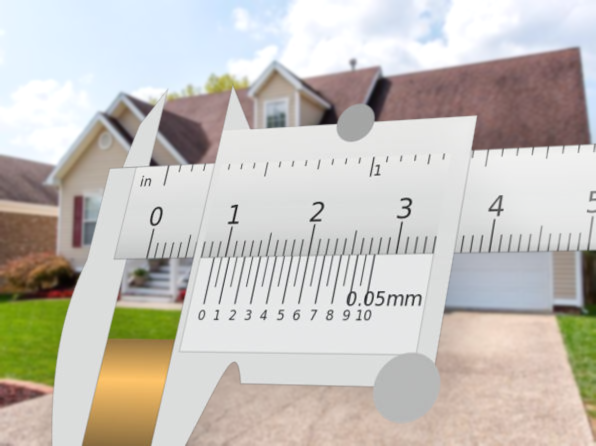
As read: 8.6; mm
